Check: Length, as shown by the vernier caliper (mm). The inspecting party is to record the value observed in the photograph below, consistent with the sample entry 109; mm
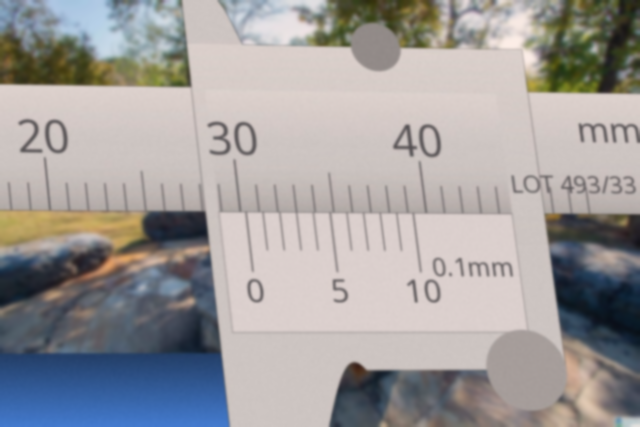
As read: 30.3; mm
